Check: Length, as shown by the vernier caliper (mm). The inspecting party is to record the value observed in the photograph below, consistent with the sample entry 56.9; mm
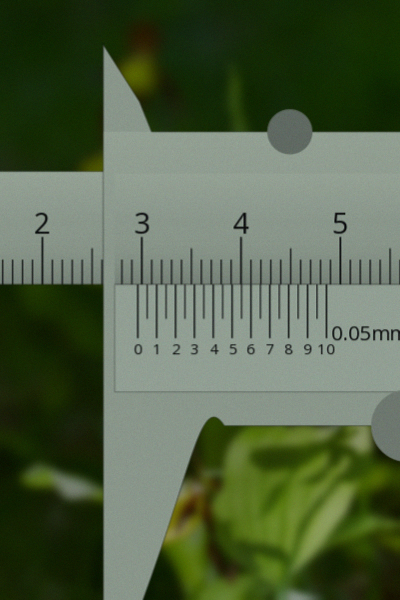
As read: 29.6; mm
